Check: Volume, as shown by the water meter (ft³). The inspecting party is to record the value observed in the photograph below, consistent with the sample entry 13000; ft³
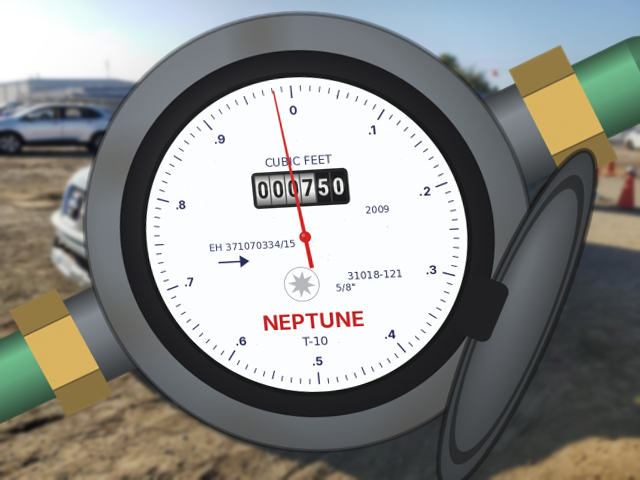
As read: 749.98; ft³
